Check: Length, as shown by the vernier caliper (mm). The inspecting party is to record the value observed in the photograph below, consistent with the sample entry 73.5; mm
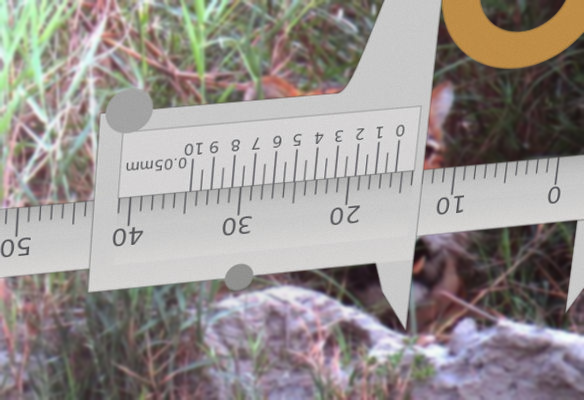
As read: 15.6; mm
